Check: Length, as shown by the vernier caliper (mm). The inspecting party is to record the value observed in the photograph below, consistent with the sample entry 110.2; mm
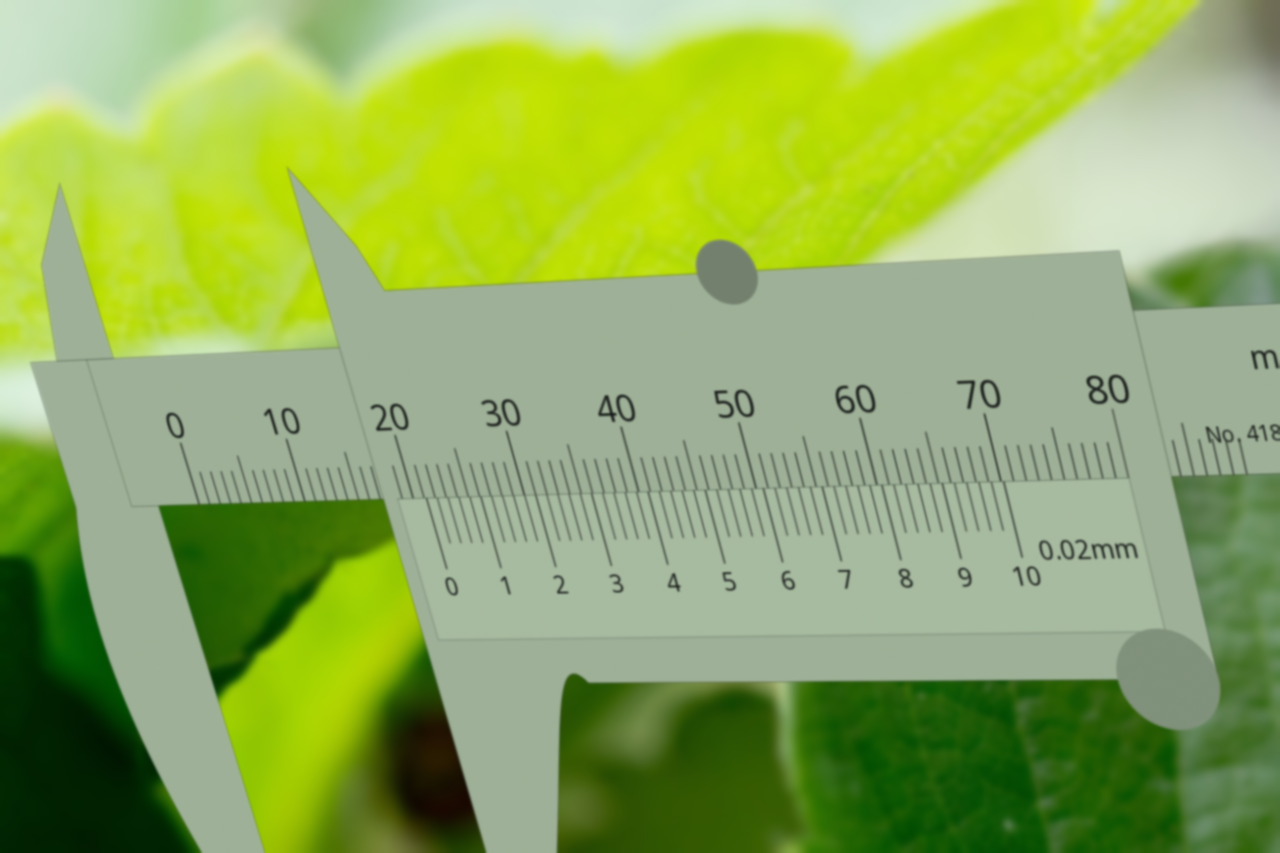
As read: 21.2; mm
